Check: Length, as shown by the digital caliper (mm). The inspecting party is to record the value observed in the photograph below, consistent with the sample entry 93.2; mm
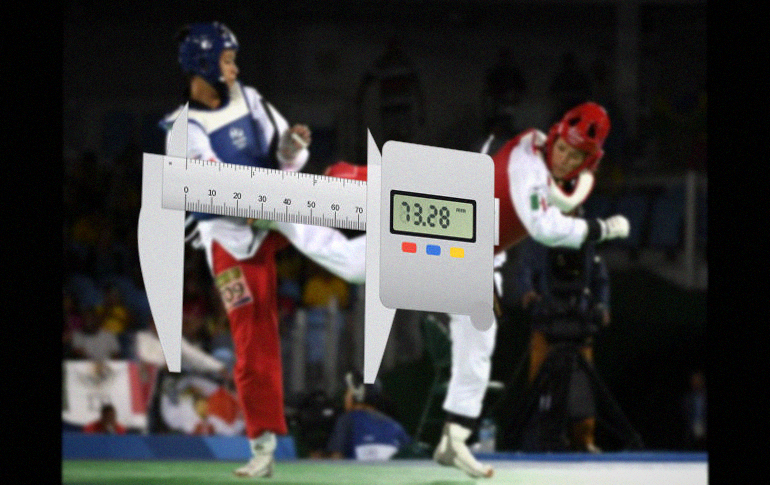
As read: 73.28; mm
